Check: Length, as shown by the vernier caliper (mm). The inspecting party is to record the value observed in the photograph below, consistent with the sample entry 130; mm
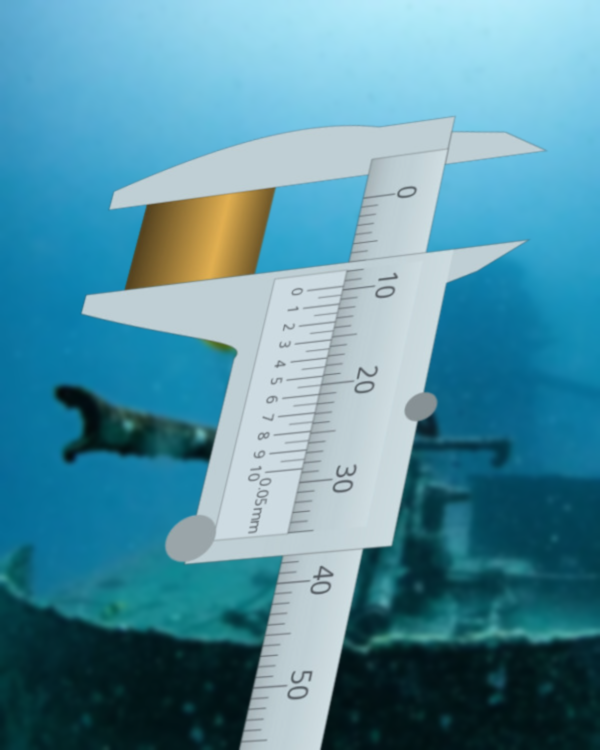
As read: 9.6; mm
